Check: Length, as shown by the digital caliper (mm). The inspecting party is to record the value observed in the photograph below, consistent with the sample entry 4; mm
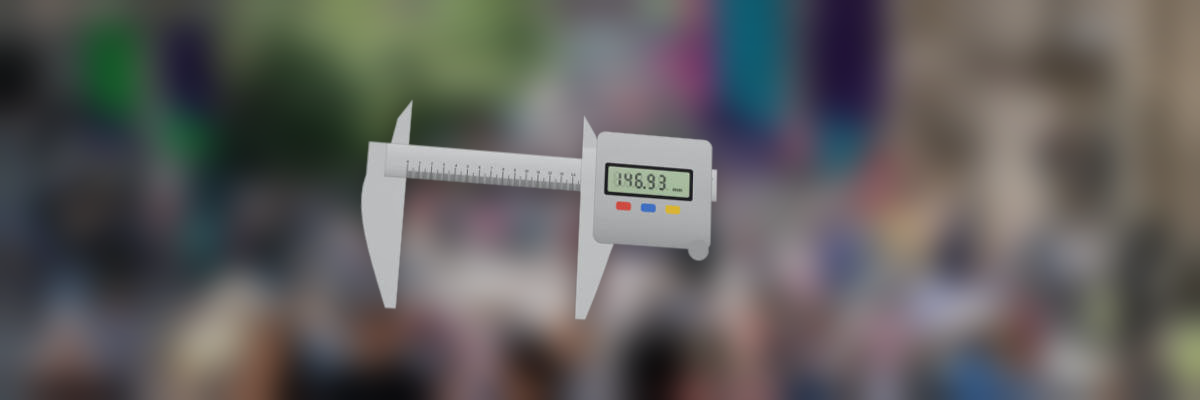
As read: 146.93; mm
